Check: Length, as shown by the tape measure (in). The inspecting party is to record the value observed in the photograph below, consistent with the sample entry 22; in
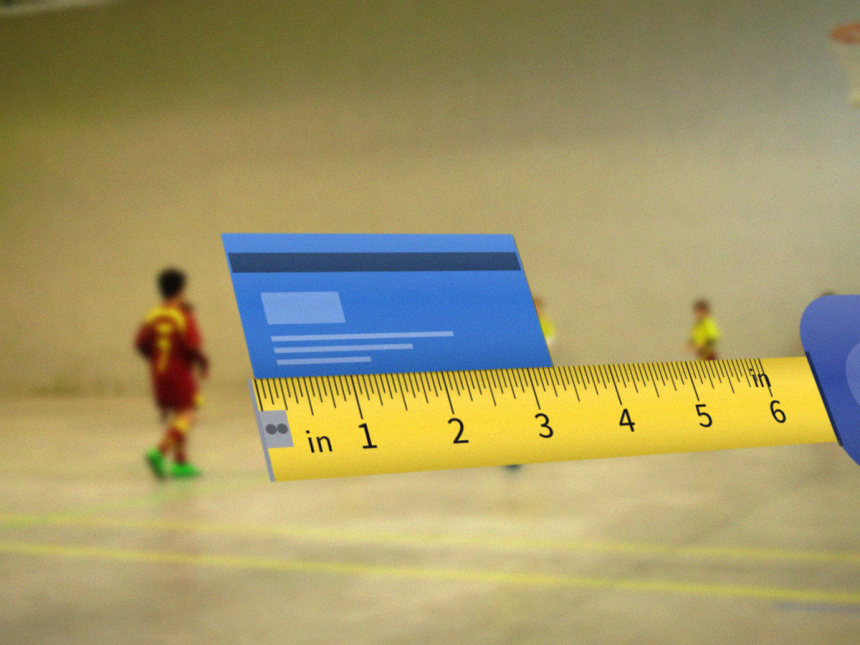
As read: 3.3125; in
